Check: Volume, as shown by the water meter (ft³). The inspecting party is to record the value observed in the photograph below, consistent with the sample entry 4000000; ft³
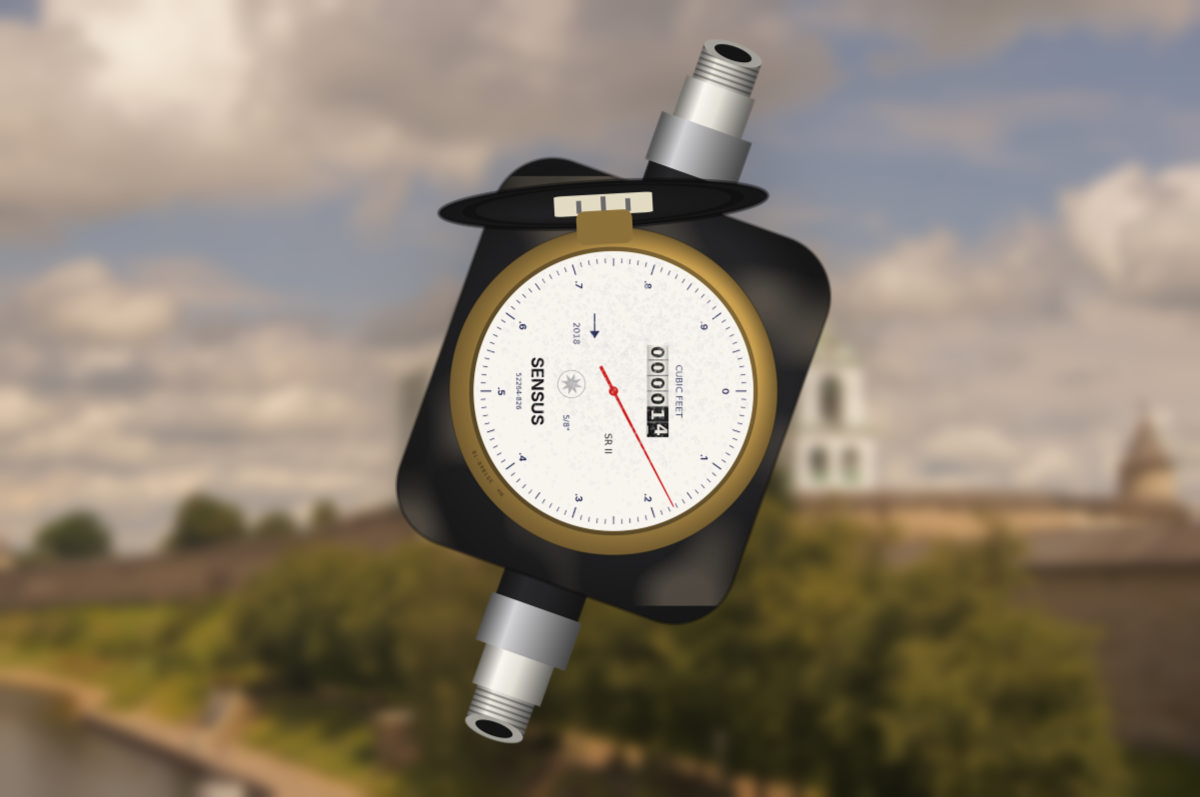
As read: 14.17; ft³
